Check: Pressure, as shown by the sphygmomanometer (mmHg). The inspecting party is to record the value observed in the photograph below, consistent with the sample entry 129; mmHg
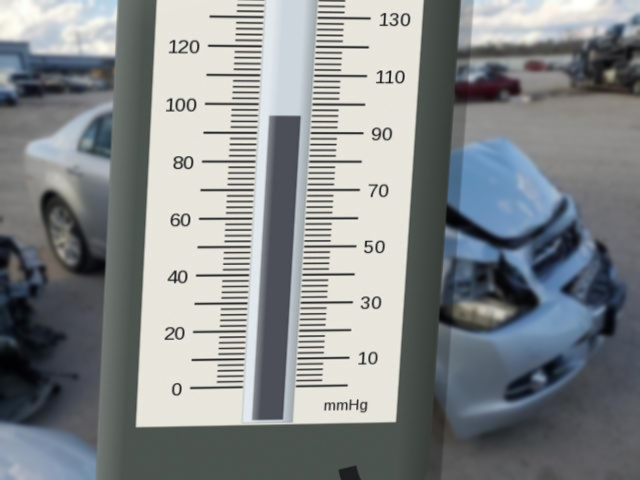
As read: 96; mmHg
